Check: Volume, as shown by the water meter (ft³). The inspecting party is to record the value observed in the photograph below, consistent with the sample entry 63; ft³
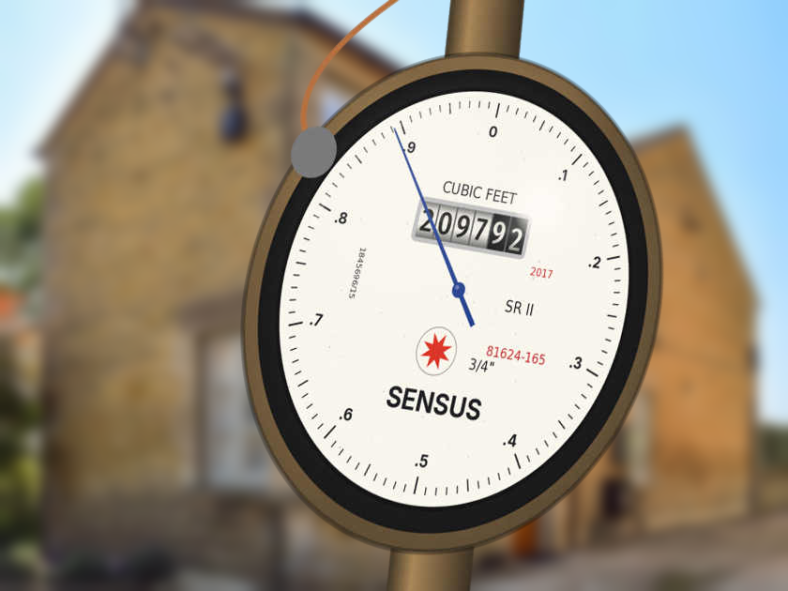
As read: 209791.89; ft³
